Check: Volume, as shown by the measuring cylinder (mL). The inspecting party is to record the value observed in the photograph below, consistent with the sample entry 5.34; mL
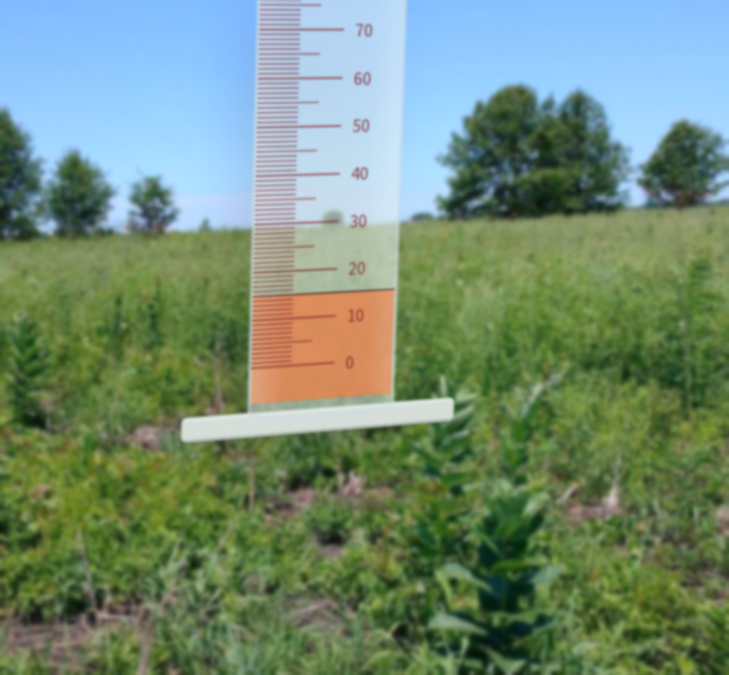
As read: 15; mL
